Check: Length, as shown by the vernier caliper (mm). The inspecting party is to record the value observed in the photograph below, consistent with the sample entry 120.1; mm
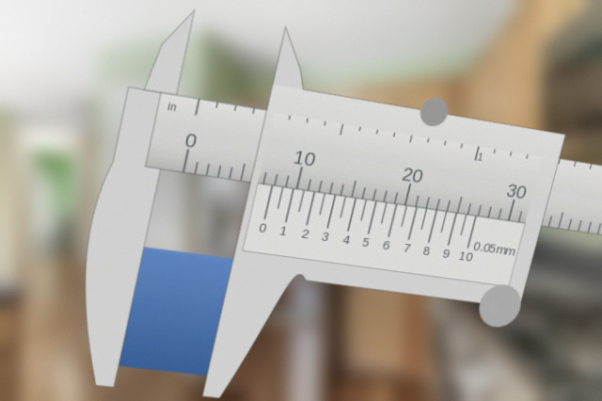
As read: 7.8; mm
